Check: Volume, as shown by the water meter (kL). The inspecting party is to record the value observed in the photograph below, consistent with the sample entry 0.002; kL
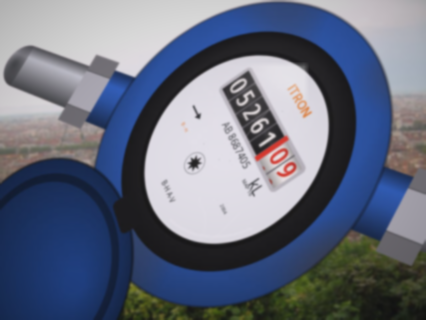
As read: 5261.09; kL
